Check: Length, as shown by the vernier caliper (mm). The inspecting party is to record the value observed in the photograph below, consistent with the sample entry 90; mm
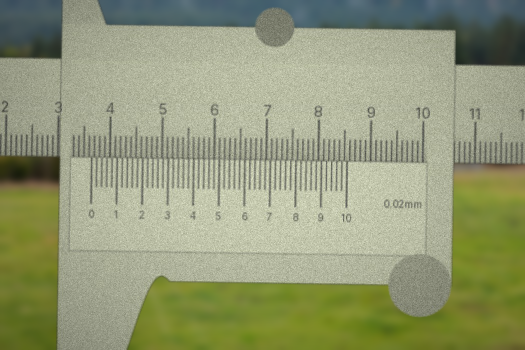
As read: 36.5; mm
